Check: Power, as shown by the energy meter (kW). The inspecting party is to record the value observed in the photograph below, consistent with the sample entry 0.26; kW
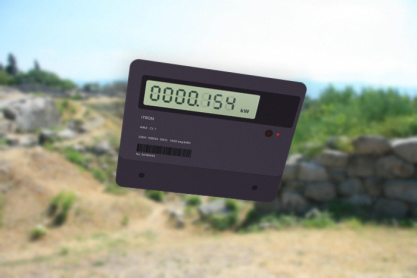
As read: 0.154; kW
